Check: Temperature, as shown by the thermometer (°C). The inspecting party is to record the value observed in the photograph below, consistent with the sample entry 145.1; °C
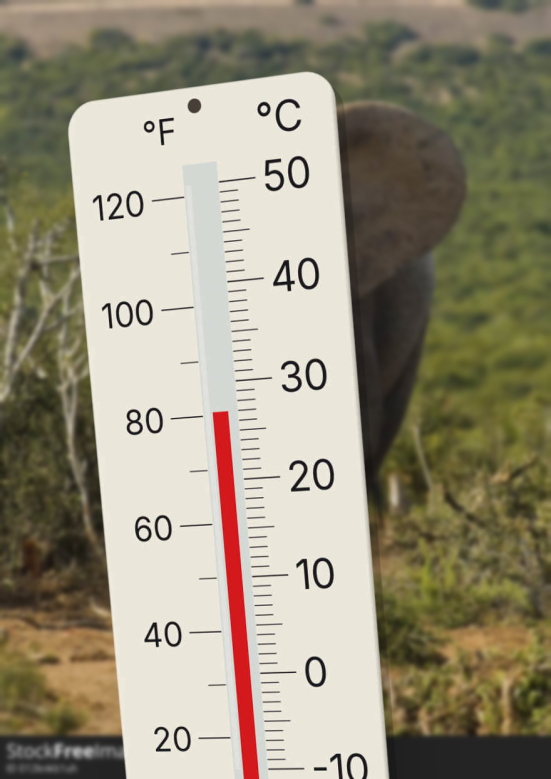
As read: 27; °C
